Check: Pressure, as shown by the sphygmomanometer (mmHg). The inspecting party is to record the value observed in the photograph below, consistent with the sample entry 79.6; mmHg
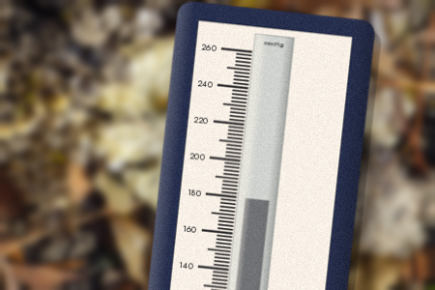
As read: 180; mmHg
